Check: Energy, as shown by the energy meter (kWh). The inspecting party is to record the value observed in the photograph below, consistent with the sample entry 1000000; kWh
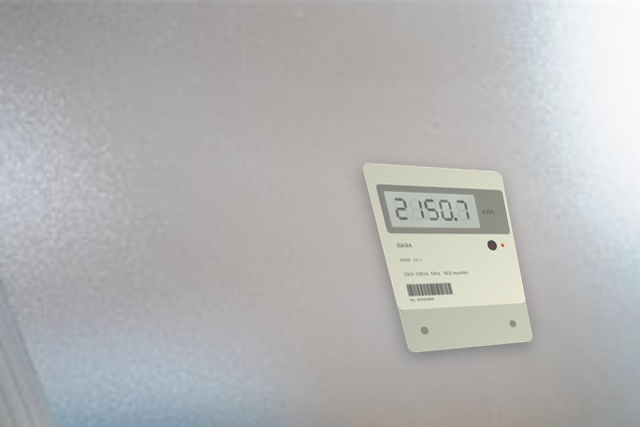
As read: 2150.7; kWh
